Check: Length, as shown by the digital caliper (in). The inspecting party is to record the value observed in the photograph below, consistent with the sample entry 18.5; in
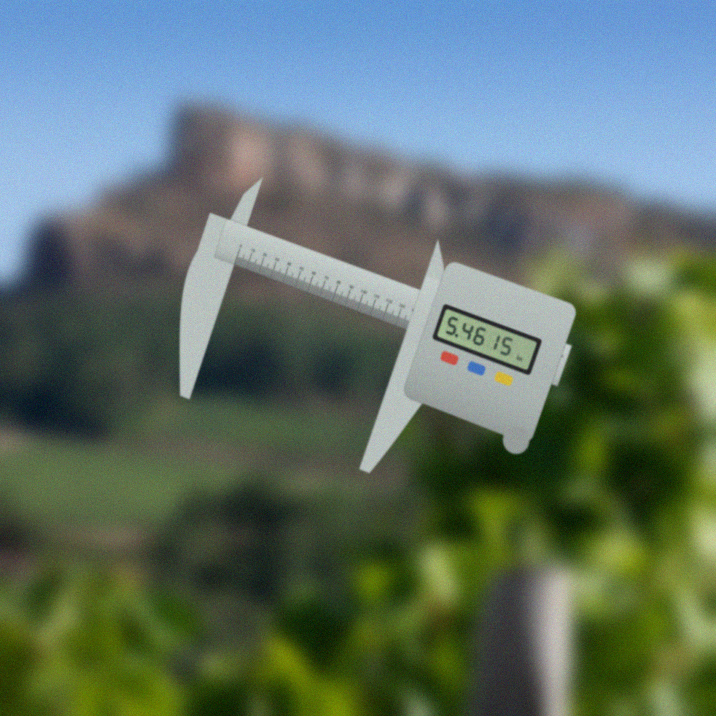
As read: 5.4615; in
